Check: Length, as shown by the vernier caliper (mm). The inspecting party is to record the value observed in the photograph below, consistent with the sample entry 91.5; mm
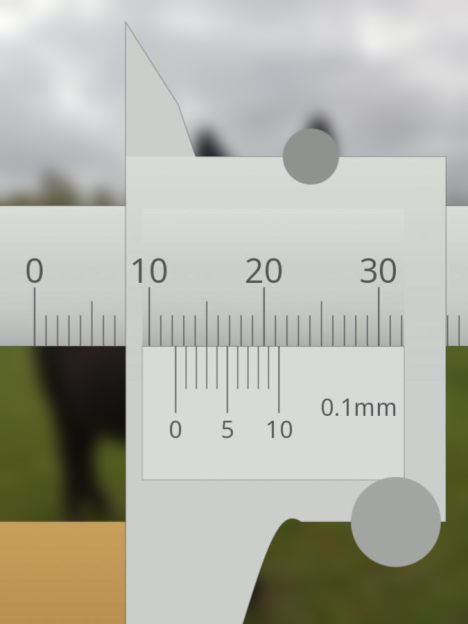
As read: 12.3; mm
